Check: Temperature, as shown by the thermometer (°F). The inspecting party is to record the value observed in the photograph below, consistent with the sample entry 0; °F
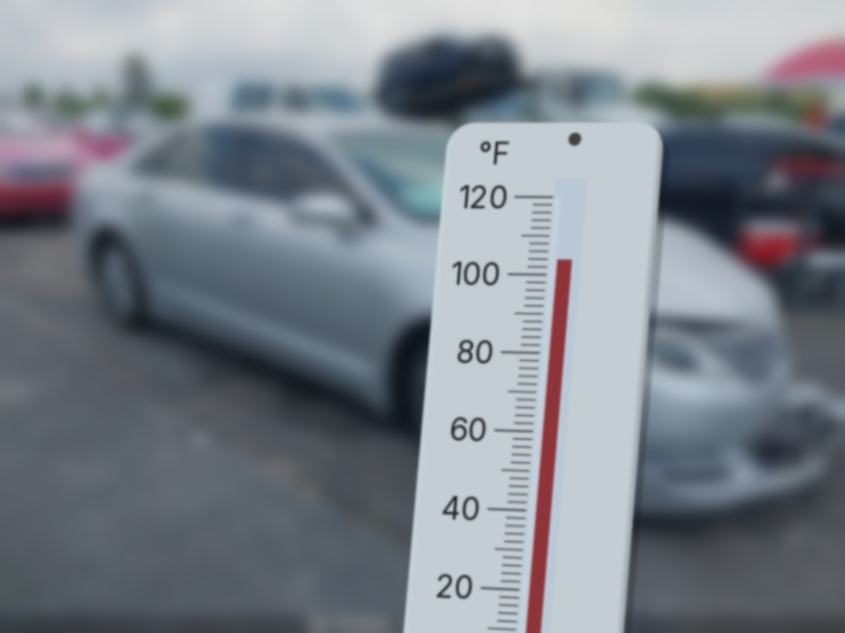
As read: 104; °F
